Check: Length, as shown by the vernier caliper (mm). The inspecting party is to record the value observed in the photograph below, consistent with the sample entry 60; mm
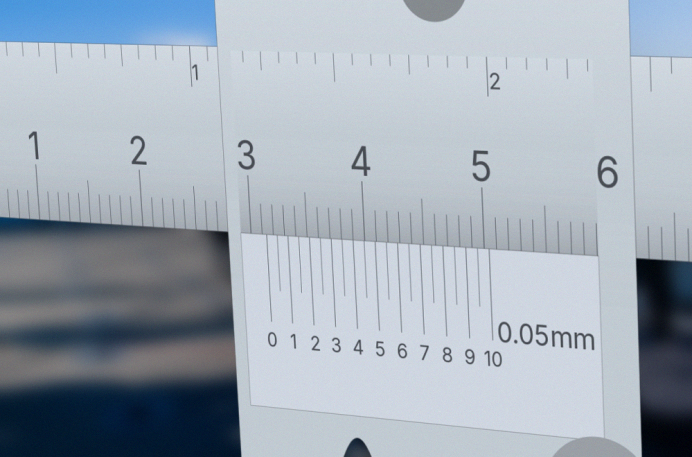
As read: 31.4; mm
